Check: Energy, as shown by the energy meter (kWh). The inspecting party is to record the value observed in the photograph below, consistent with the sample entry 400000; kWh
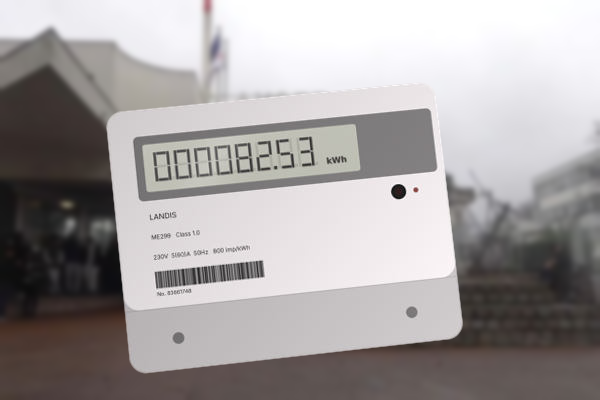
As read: 82.53; kWh
